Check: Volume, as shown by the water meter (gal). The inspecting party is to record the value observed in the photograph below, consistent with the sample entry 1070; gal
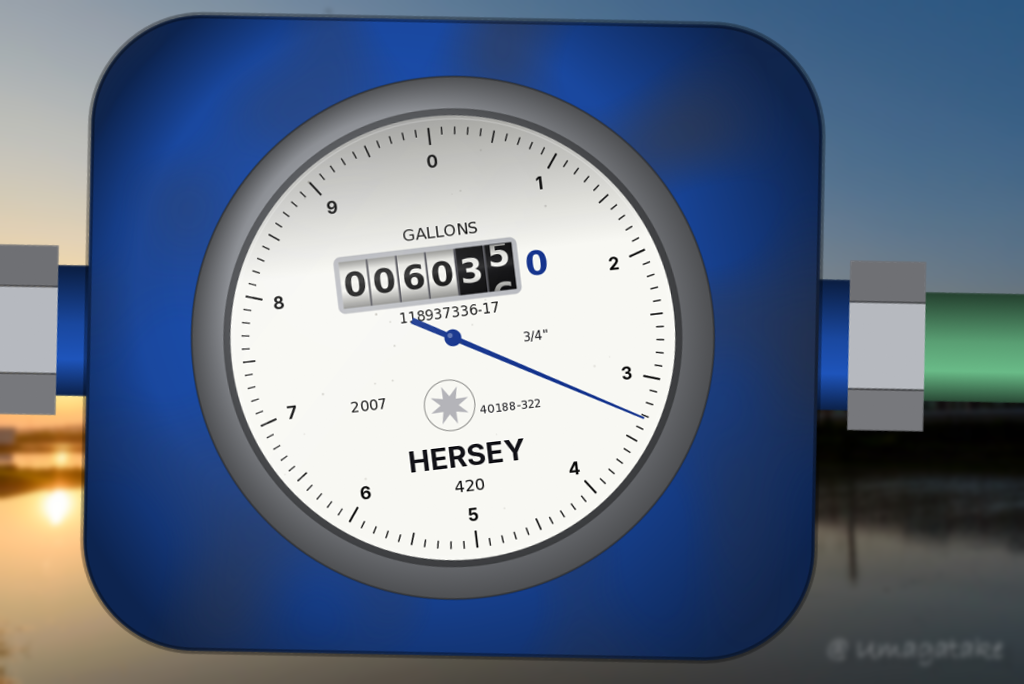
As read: 60353.3; gal
